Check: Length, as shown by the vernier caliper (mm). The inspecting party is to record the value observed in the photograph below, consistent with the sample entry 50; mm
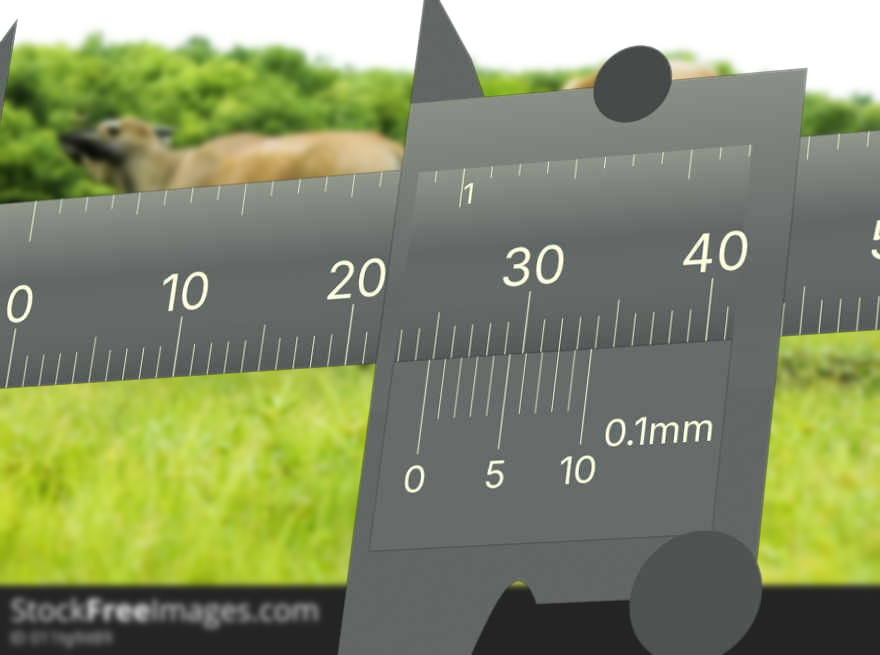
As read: 24.8; mm
